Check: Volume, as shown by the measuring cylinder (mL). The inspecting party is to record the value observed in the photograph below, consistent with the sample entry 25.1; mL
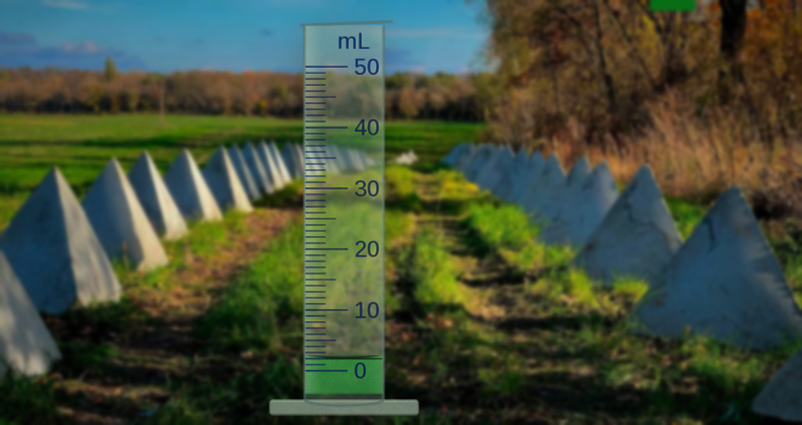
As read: 2; mL
